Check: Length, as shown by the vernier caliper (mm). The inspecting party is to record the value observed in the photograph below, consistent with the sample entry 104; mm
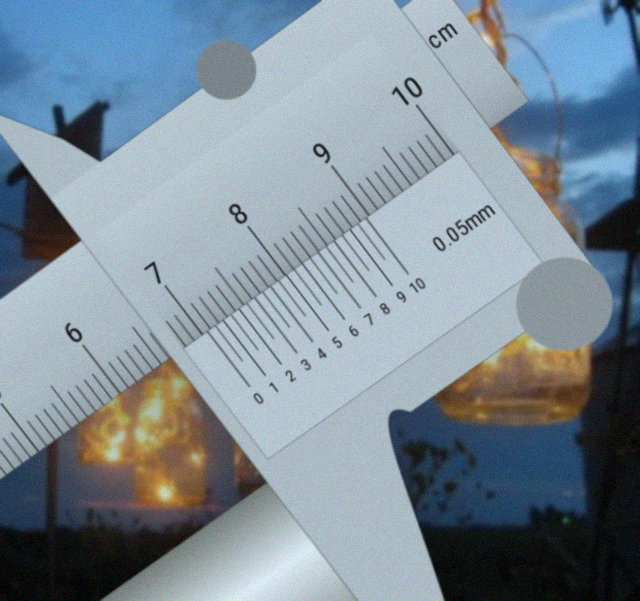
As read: 70.6; mm
